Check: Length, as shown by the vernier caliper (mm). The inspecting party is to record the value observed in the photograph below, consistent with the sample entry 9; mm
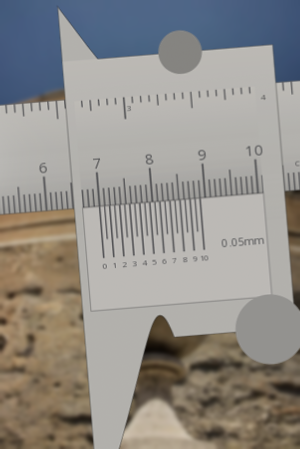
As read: 70.0; mm
